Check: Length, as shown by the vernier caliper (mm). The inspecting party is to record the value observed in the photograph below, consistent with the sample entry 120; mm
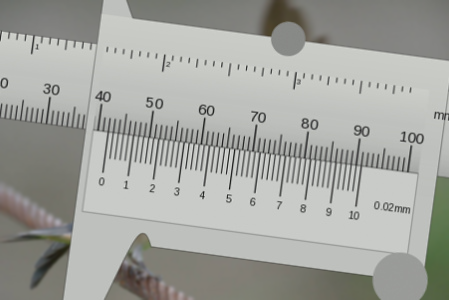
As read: 42.0; mm
